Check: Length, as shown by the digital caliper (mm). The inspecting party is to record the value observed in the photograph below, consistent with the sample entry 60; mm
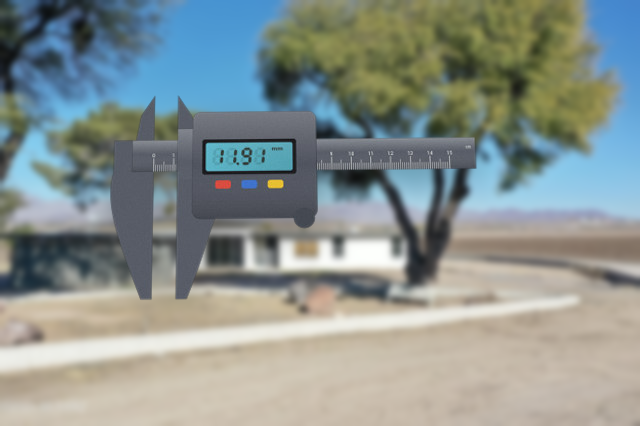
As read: 11.91; mm
